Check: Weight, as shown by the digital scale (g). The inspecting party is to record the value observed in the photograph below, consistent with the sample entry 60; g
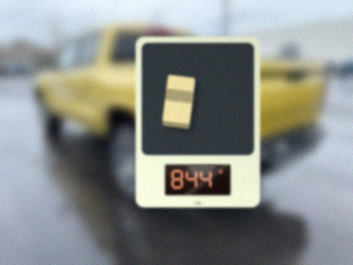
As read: 844; g
